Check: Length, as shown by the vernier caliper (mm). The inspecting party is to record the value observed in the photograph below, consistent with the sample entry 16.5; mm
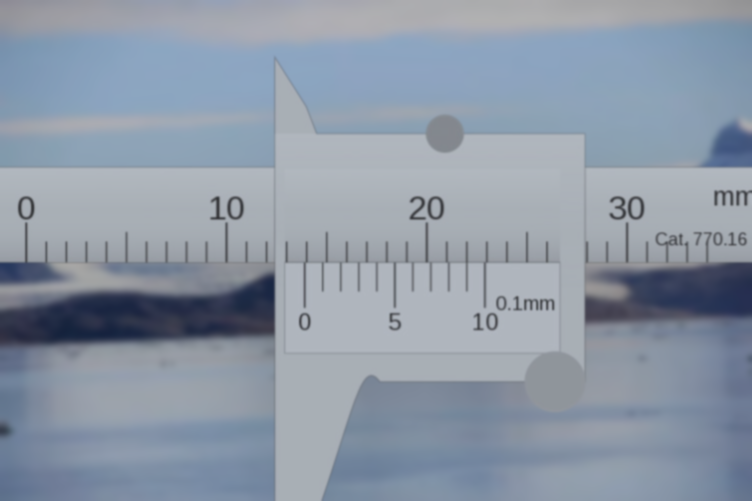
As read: 13.9; mm
